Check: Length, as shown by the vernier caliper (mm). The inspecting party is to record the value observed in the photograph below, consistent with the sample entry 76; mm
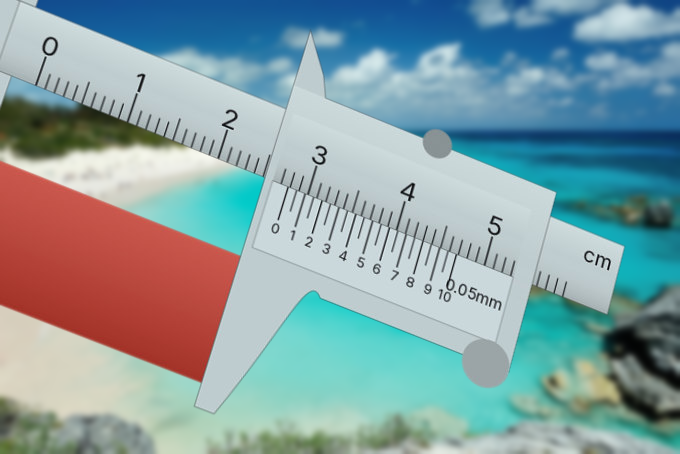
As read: 27.8; mm
